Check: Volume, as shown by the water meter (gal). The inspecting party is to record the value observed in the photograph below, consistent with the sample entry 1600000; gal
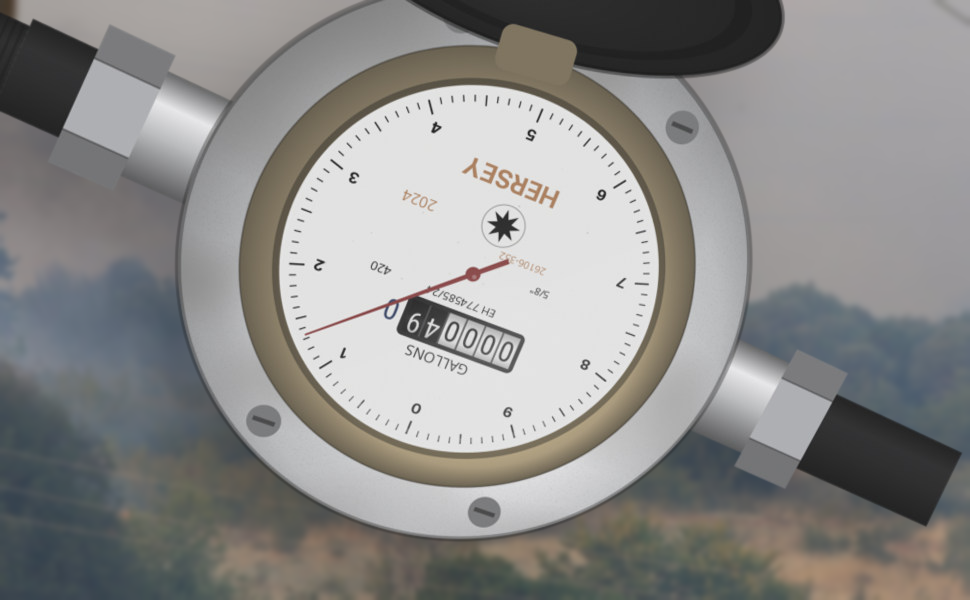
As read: 491.3; gal
